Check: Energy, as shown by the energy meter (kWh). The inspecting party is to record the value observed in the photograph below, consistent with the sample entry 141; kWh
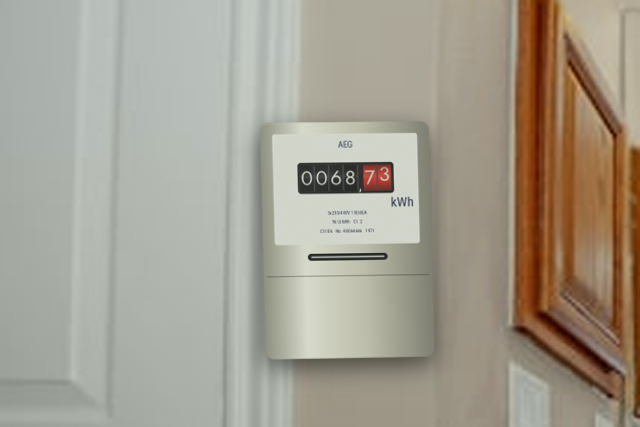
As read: 68.73; kWh
